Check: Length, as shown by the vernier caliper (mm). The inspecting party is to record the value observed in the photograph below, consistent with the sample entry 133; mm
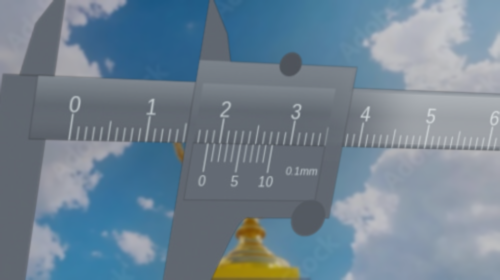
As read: 18.4; mm
